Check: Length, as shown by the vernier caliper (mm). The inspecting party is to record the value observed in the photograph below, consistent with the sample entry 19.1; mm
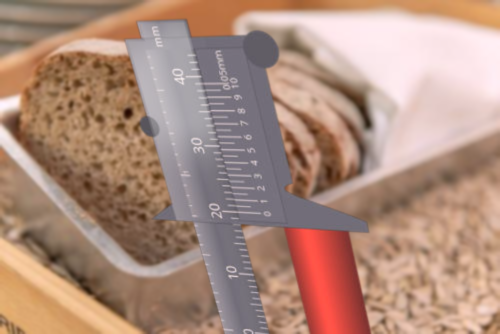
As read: 20.0; mm
